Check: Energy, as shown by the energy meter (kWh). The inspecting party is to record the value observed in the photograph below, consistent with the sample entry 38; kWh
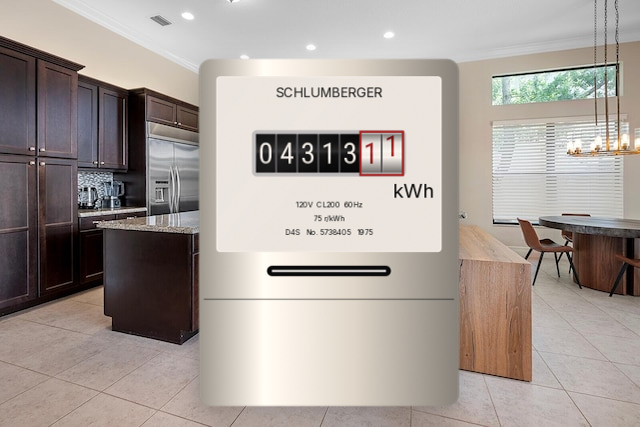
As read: 4313.11; kWh
